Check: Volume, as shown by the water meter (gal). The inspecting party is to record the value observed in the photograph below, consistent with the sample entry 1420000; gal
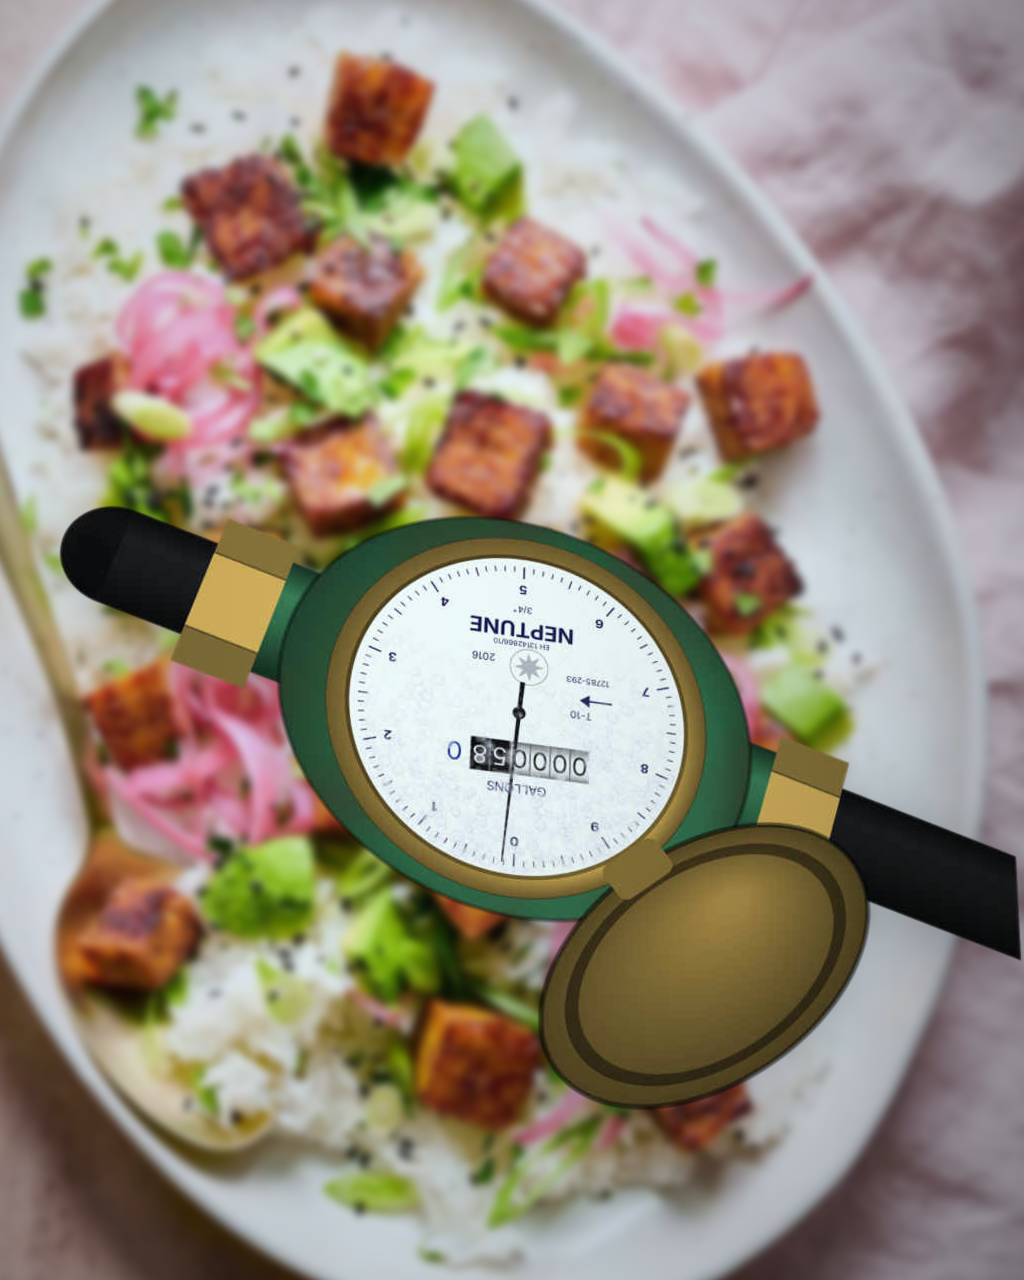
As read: 580.1; gal
